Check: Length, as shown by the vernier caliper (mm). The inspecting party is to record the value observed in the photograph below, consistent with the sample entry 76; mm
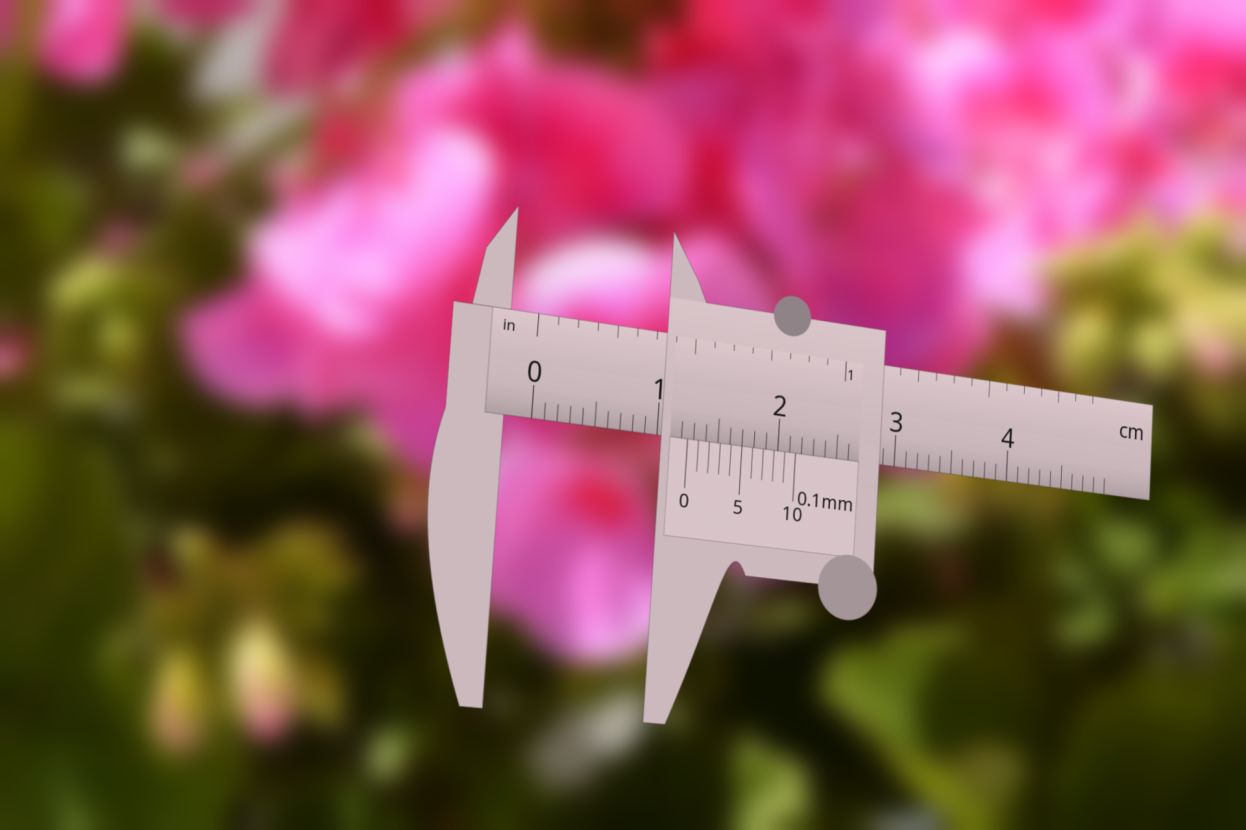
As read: 12.5; mm
